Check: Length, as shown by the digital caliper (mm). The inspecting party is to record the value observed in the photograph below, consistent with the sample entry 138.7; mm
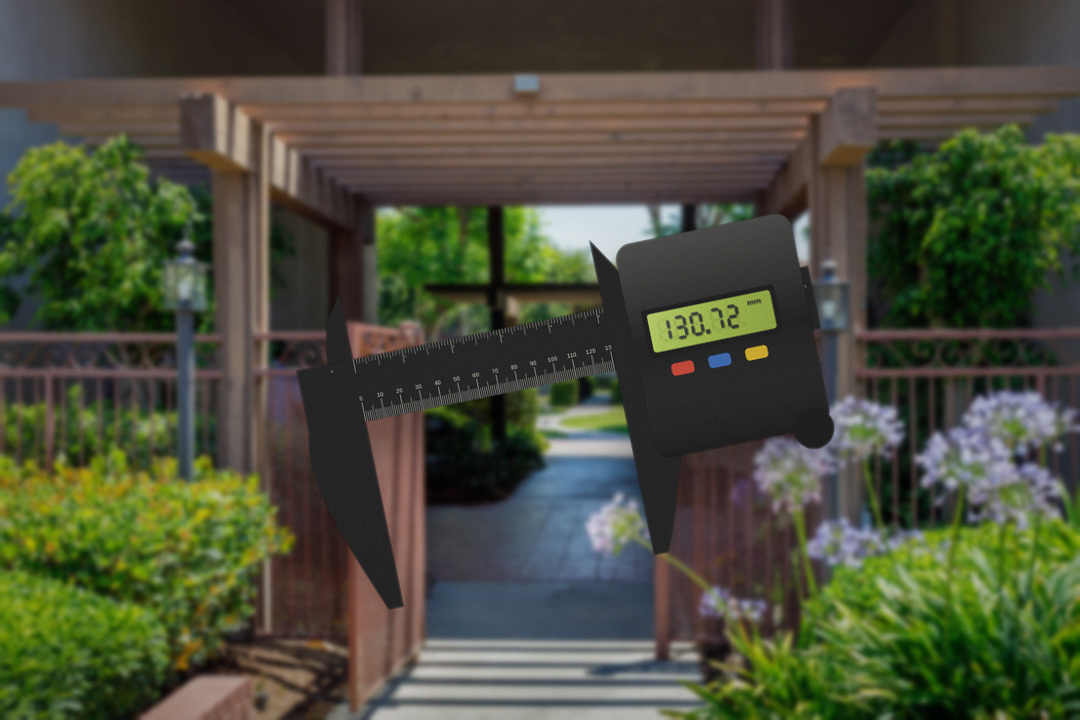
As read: 130.72; mm
